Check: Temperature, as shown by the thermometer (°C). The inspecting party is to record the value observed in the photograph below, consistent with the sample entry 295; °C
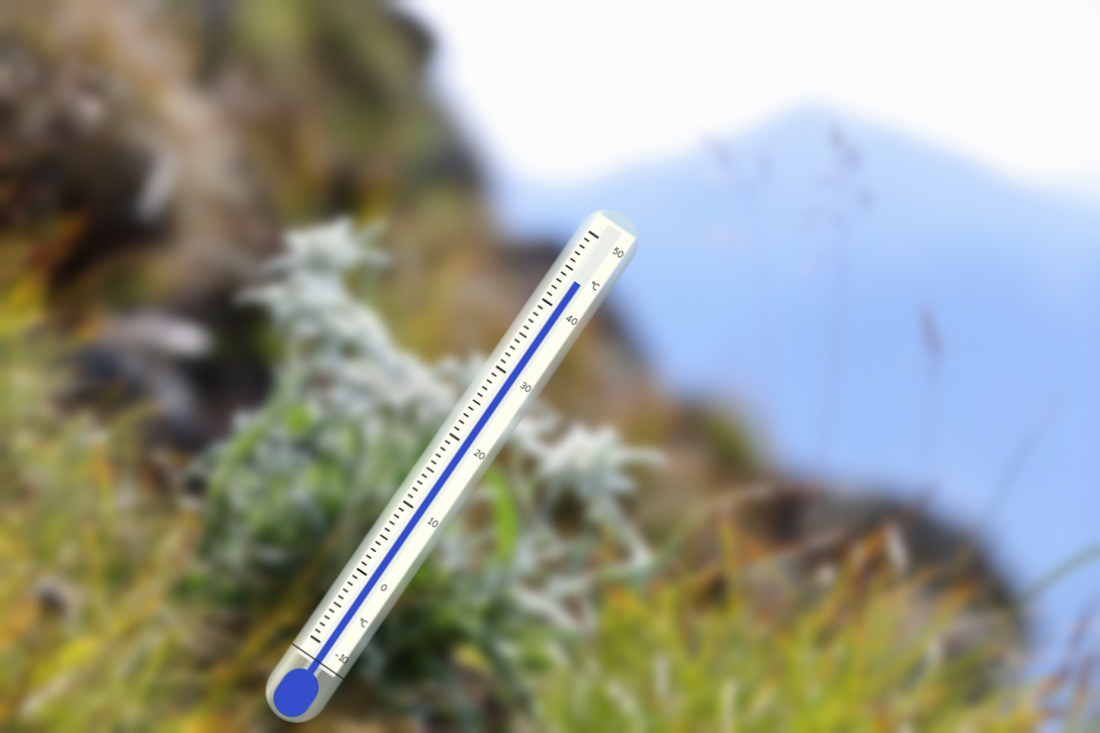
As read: 44; °C
